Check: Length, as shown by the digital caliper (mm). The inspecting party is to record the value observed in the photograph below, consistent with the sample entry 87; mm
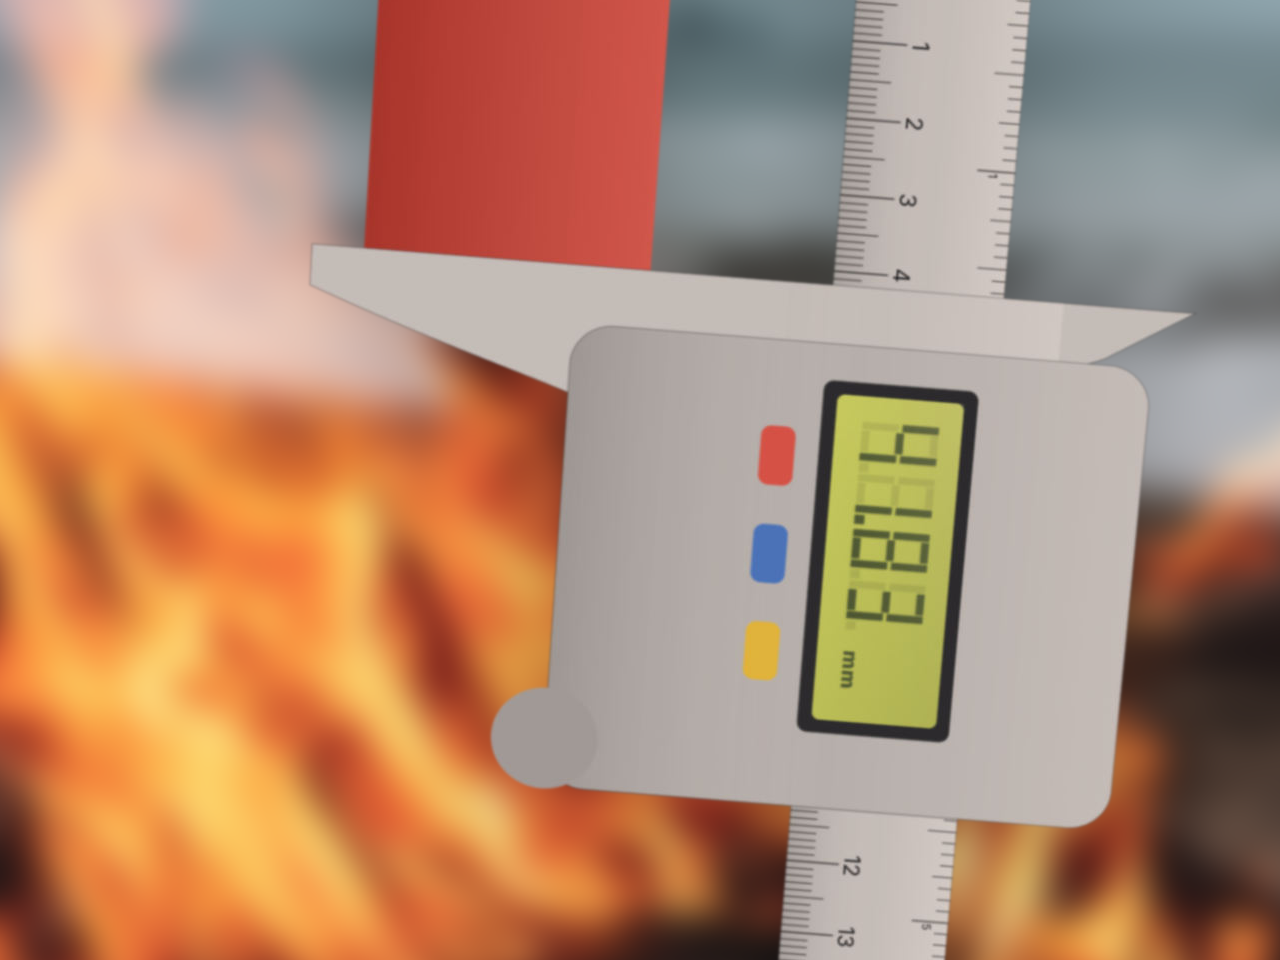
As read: 41.83; mm
